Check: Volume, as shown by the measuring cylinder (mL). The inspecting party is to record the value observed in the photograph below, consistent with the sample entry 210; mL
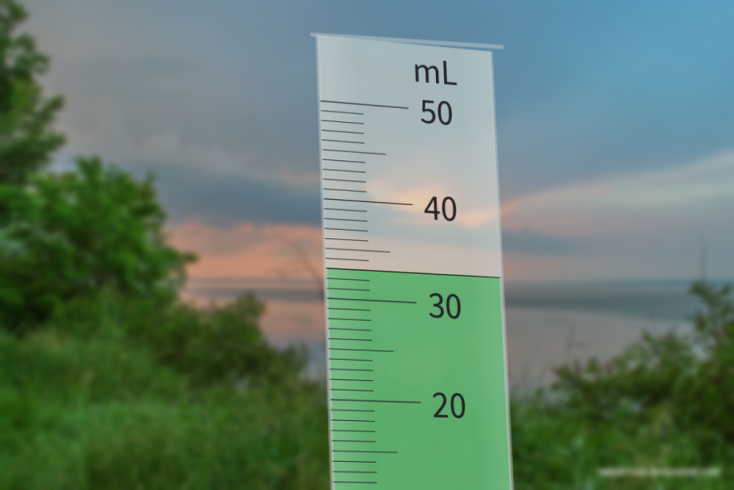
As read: 33; mL
